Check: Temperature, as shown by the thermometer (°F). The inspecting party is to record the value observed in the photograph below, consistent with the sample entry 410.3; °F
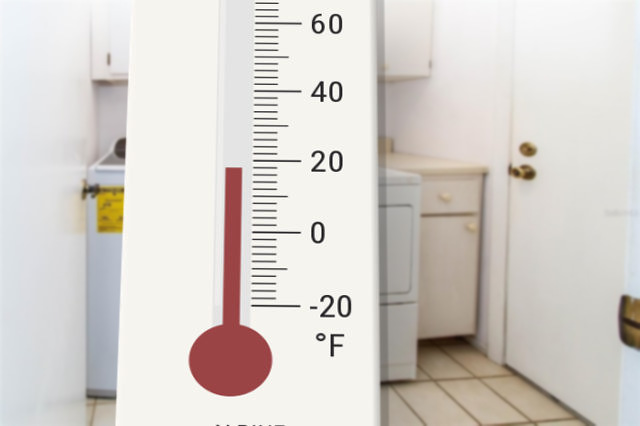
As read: 18; °F
